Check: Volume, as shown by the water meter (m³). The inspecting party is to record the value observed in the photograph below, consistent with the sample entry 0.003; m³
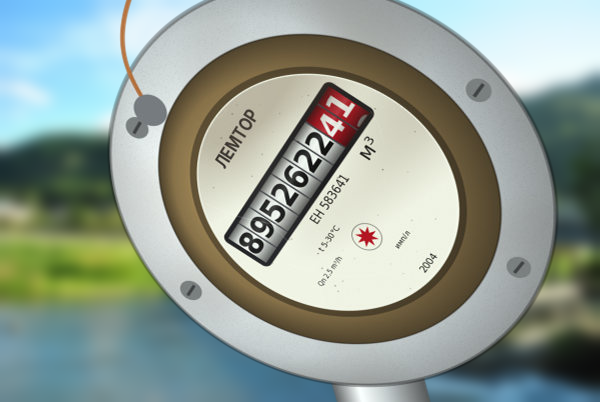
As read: 8952622.41; m³
